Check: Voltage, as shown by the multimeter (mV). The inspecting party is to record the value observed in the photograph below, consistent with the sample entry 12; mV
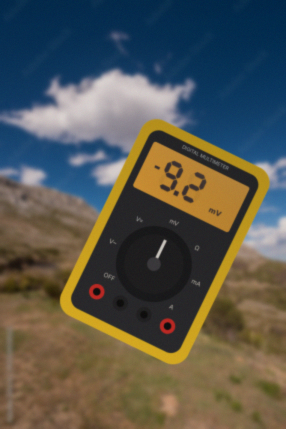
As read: -9.2; mV
